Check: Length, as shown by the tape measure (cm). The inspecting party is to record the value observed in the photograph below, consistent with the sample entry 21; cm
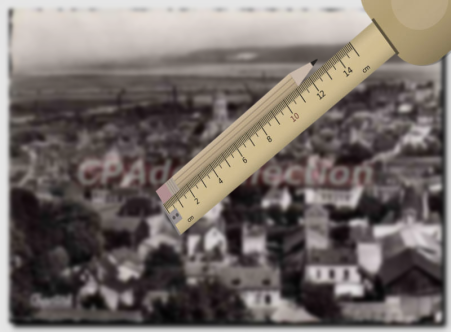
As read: 13; cm
